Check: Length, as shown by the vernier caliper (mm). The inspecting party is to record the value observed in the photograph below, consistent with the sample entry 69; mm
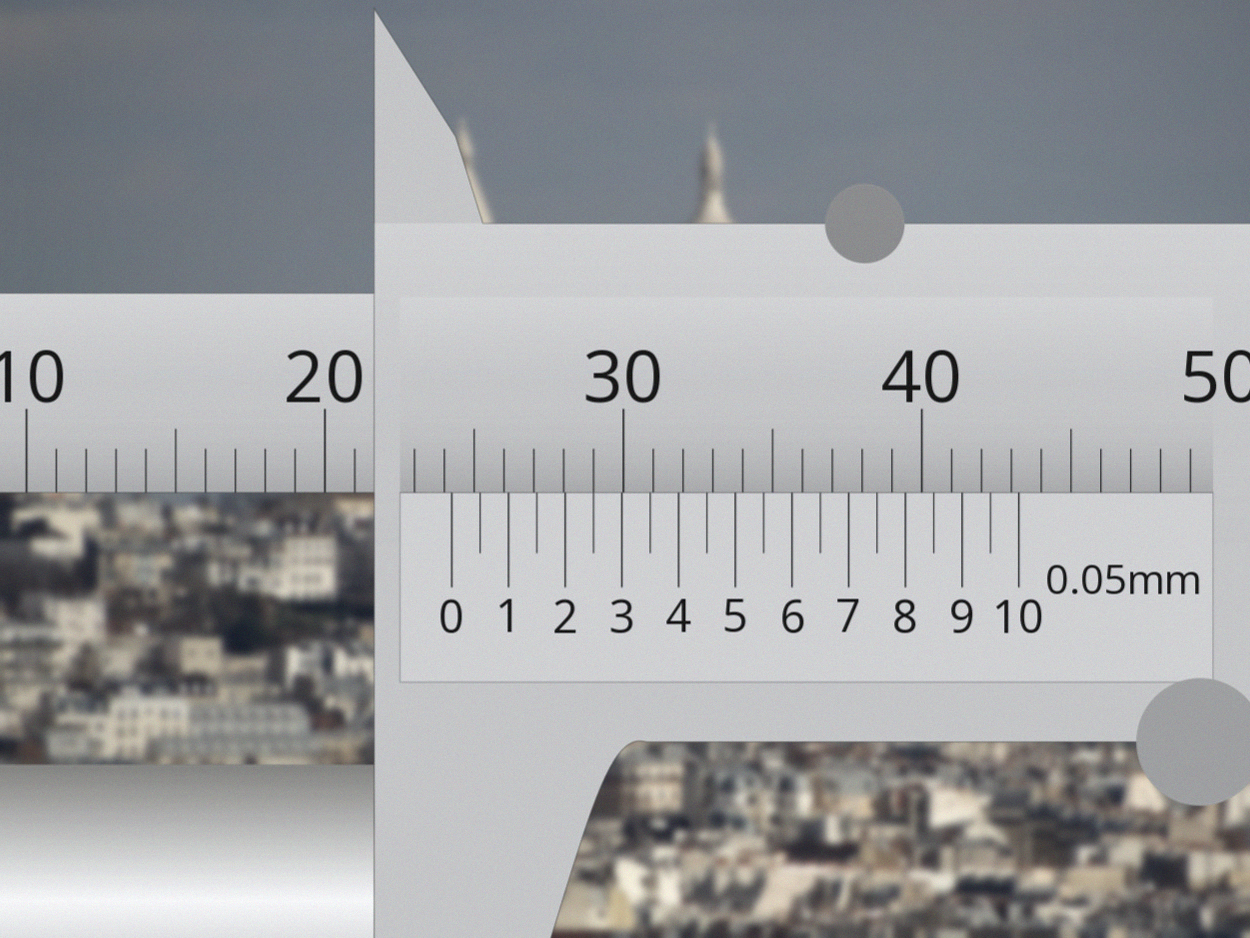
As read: 24.25; mm
